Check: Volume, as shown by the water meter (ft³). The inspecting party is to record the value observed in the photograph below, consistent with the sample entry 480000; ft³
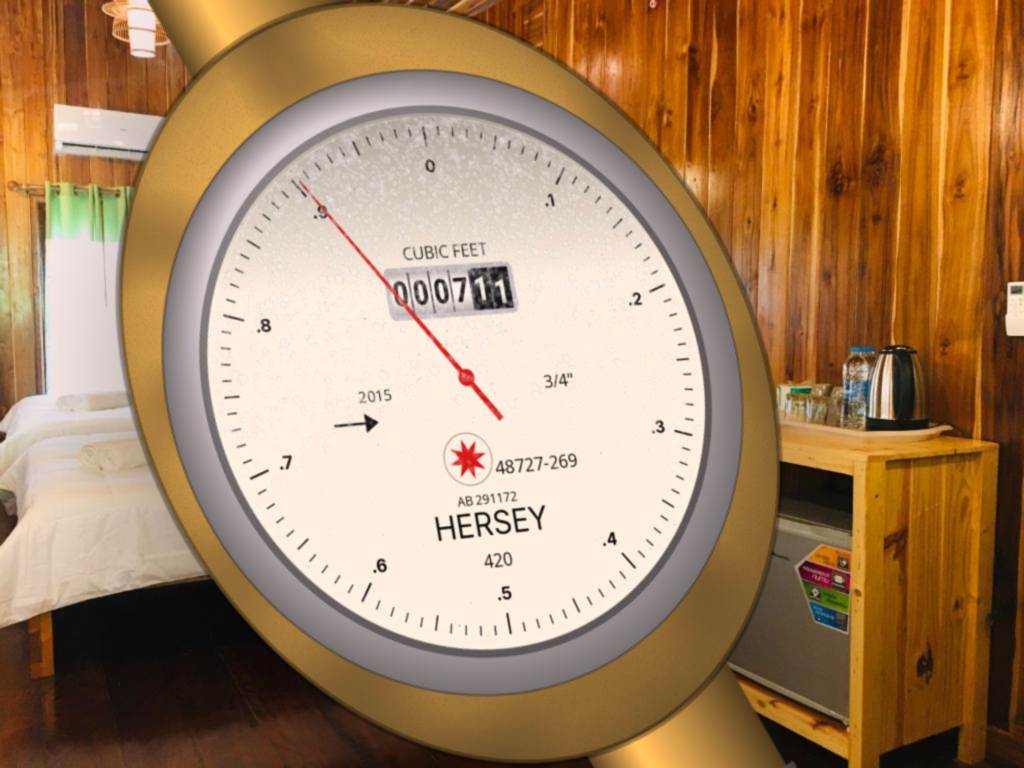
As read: 710.90; ft³
